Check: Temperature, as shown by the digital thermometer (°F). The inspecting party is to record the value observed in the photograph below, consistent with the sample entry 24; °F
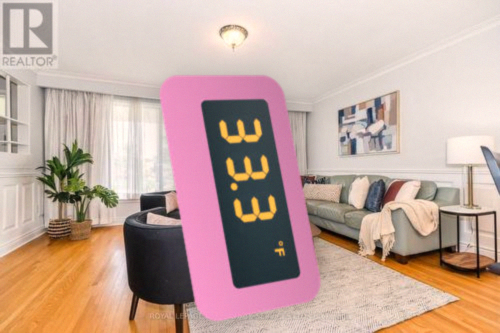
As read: 33.3; °F
